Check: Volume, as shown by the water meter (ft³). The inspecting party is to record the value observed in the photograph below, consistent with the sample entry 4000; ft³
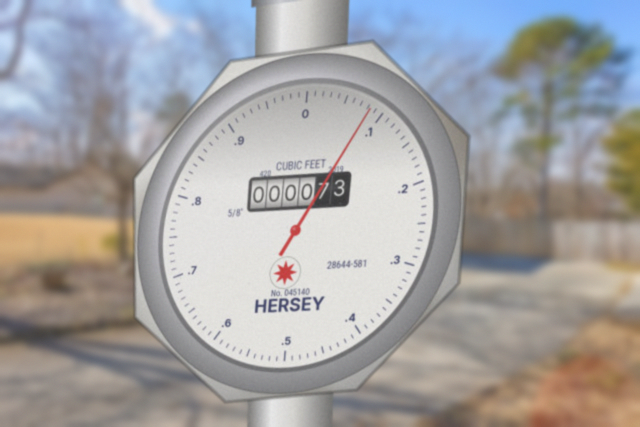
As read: 73.08; ft³
